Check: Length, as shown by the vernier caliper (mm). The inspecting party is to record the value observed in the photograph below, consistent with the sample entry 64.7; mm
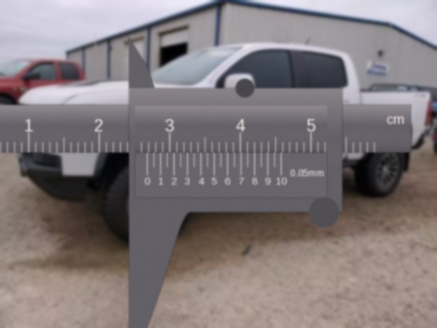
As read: 26.8; mm
